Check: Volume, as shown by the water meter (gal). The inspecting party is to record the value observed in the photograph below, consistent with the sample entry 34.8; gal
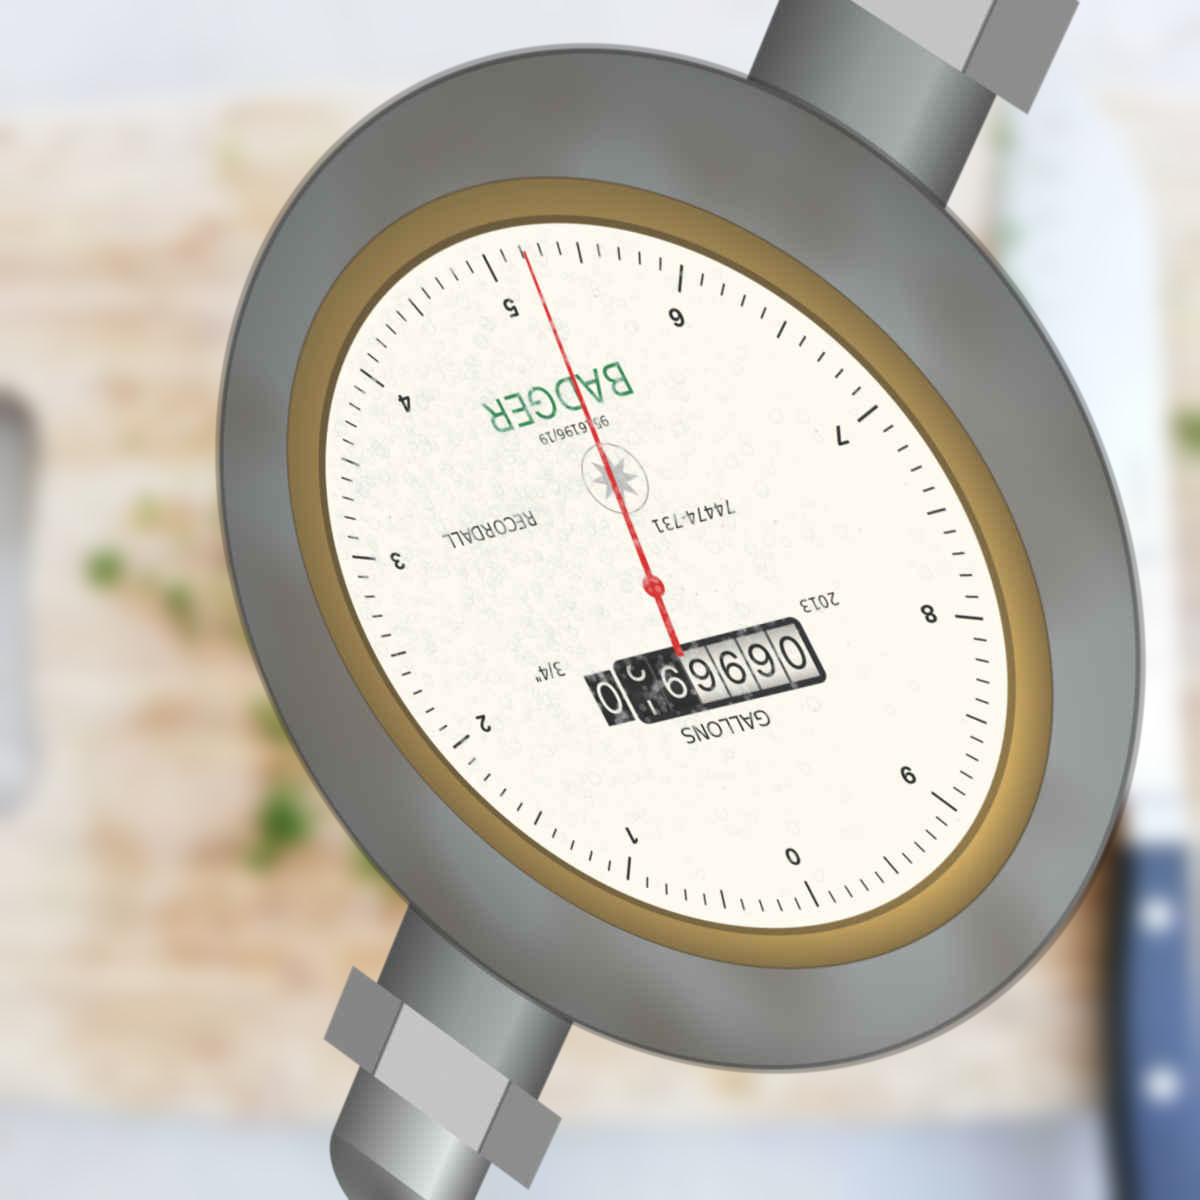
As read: 696915.2; gal
